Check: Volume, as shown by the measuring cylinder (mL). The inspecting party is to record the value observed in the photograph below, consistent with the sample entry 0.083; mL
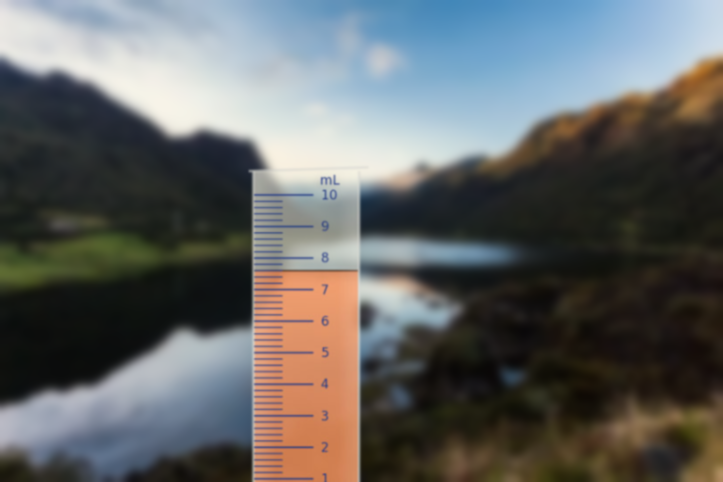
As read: 7.6; mL
